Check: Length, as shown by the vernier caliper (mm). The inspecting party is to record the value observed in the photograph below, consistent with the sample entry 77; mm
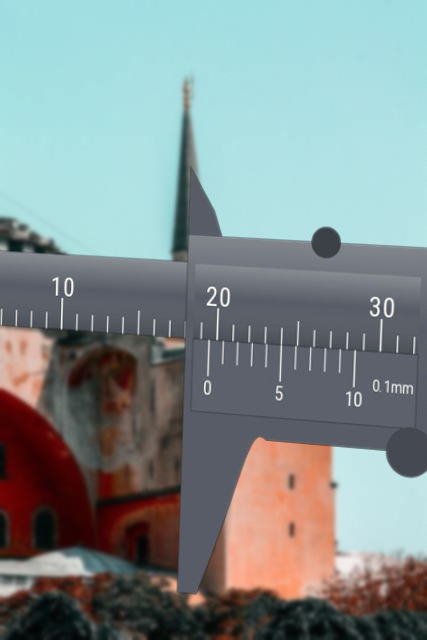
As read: 19.5; mm
